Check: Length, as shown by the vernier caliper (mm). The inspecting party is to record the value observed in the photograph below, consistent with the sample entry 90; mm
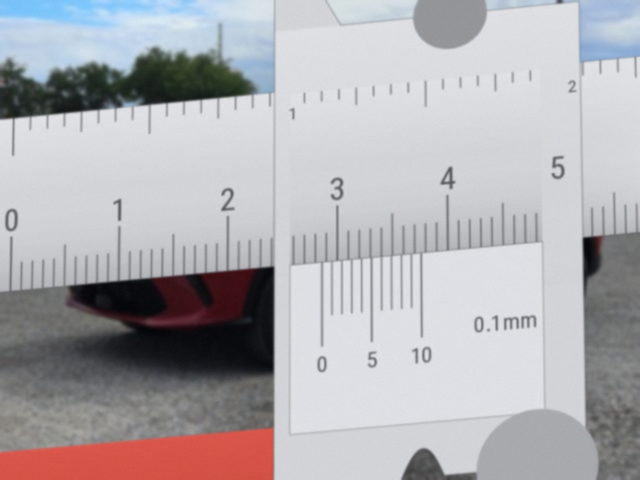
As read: 28.6; mm
